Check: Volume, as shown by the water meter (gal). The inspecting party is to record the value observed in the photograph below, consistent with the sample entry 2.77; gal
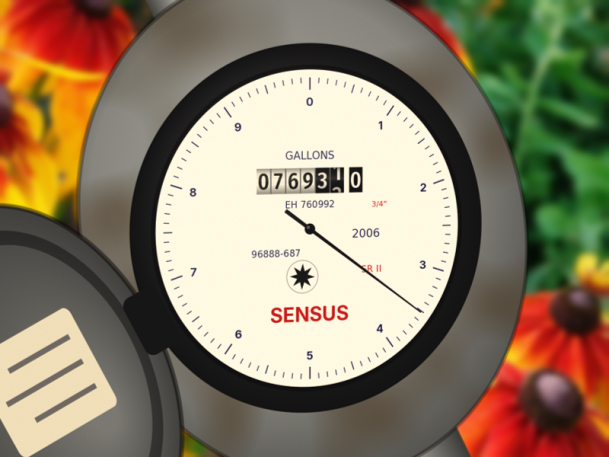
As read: 769313.5; gal
